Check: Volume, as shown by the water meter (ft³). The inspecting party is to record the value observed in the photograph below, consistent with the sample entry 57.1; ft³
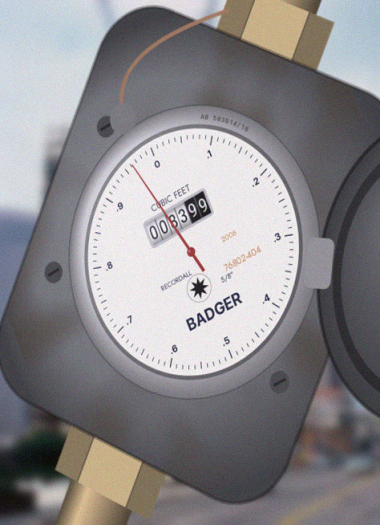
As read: 8398.96; ft³
